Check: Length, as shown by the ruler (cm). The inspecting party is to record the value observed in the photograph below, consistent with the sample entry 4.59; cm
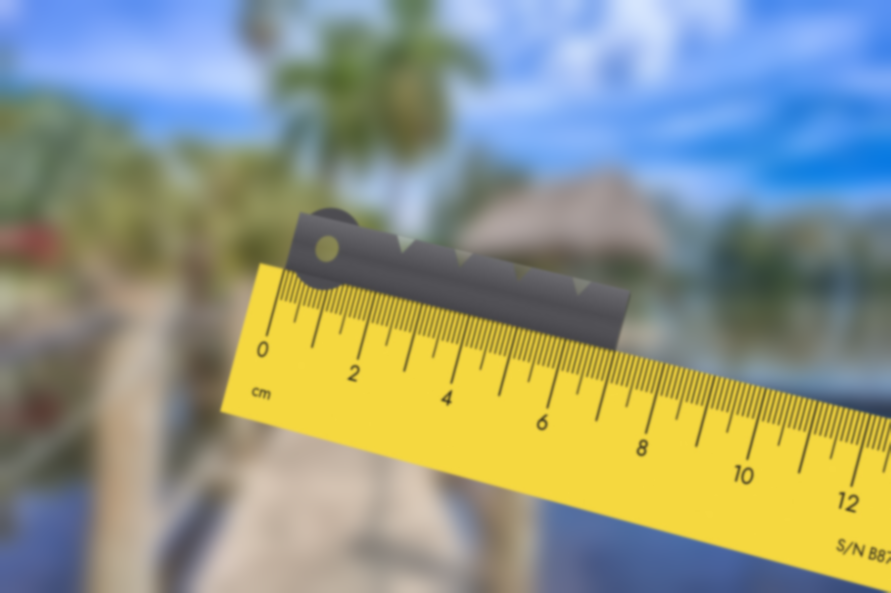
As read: 7; cm
